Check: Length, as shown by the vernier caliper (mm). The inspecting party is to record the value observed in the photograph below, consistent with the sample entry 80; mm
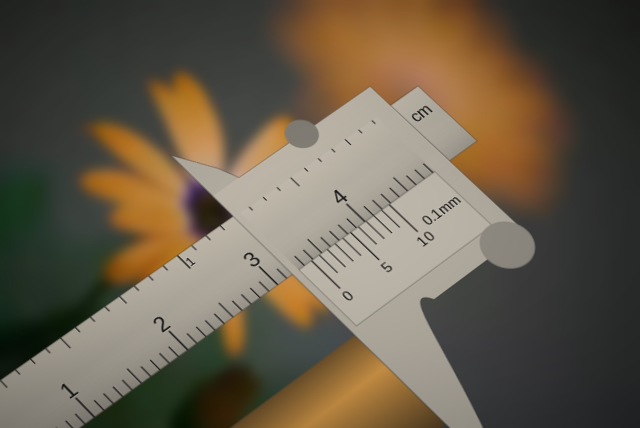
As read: 33.8; mm
